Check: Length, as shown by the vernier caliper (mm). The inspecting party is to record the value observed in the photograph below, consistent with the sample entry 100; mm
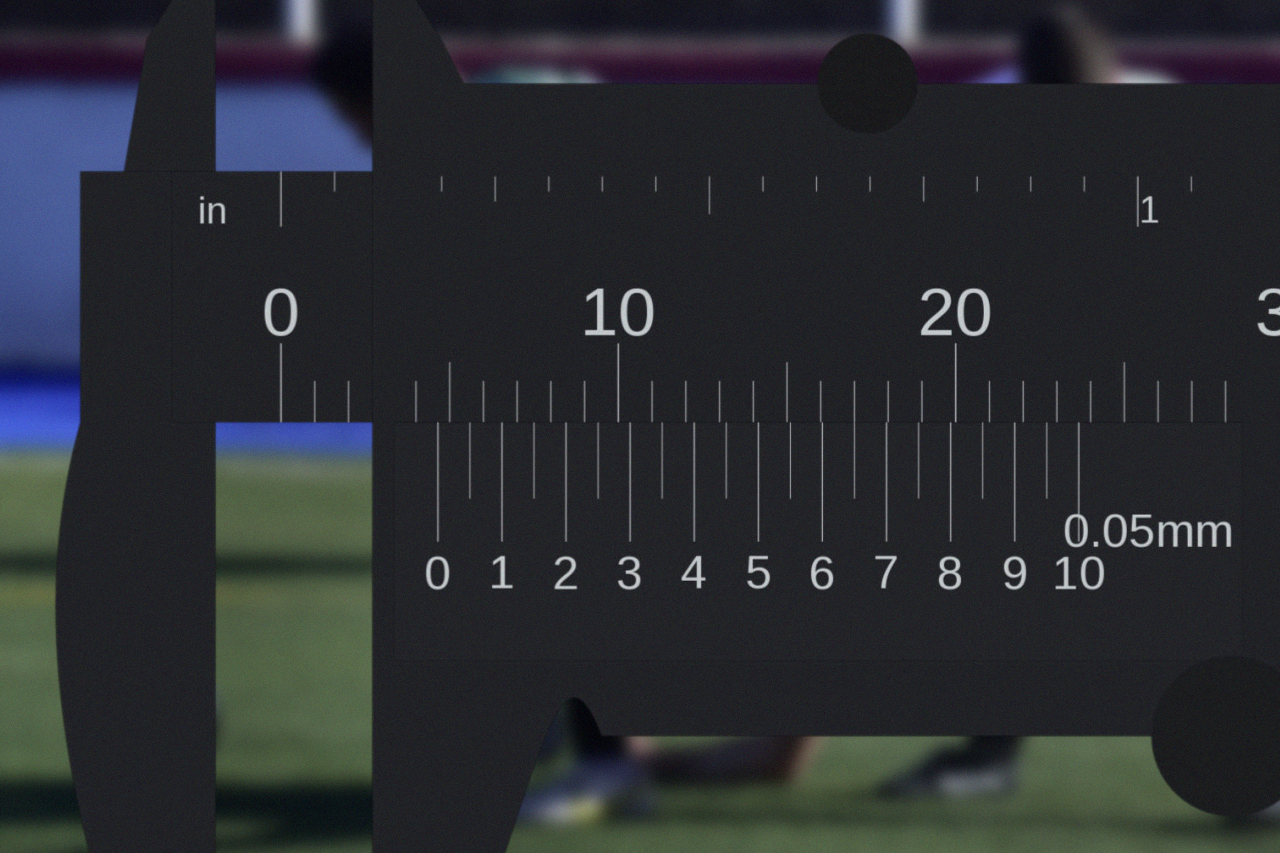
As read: 4.65; mm
